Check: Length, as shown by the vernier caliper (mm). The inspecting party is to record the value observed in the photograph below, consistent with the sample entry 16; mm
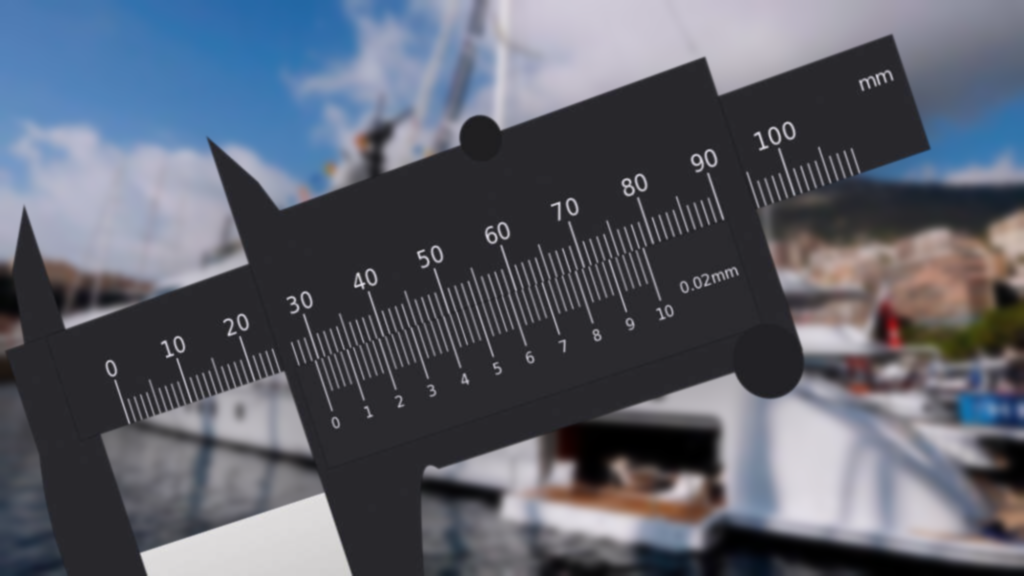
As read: 29.5; mm
